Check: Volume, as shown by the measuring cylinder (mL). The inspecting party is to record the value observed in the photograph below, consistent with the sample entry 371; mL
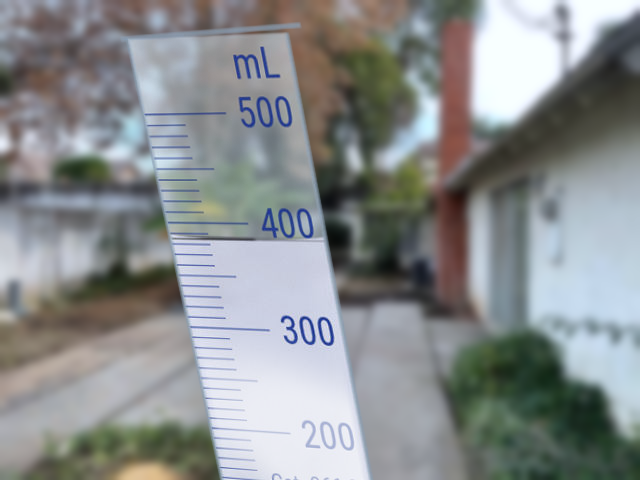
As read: 385; mL
